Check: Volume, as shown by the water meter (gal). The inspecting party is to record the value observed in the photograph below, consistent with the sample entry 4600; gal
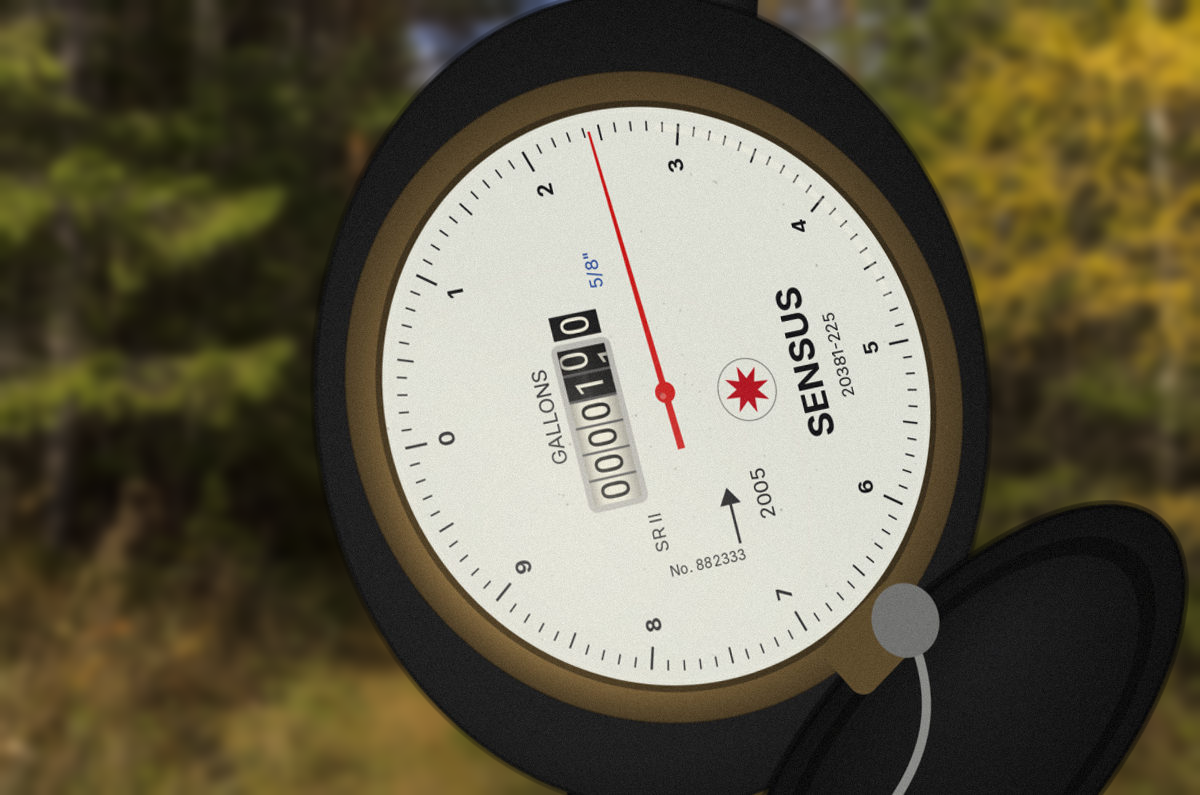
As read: 102.4; gal
